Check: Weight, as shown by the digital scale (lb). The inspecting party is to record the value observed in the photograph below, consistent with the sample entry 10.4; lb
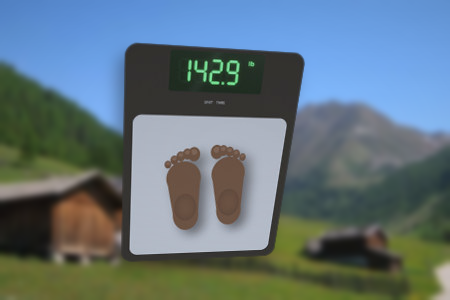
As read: 142.9; lb
